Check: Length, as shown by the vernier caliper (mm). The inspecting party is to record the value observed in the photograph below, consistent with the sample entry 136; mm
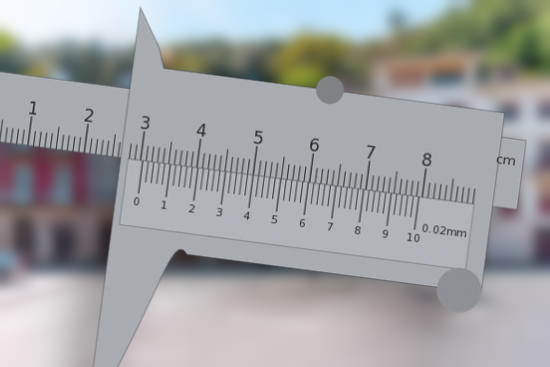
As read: 30.4; mm
